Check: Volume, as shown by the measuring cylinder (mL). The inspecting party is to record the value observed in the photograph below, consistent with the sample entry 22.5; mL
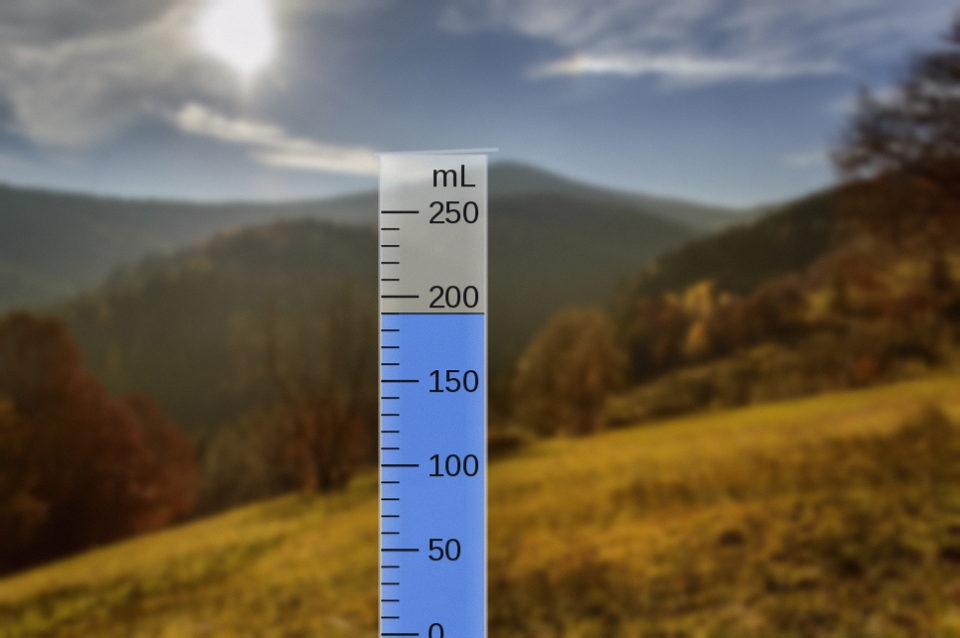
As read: 190; mL
